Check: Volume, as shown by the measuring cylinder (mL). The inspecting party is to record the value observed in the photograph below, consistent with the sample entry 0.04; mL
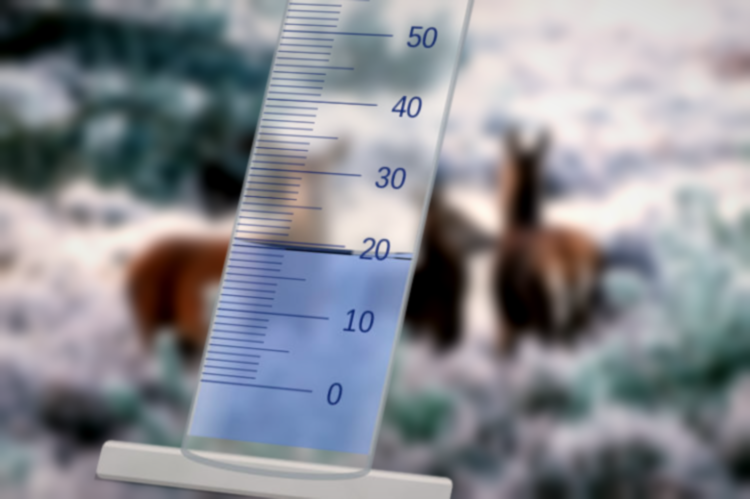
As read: 19; mL
